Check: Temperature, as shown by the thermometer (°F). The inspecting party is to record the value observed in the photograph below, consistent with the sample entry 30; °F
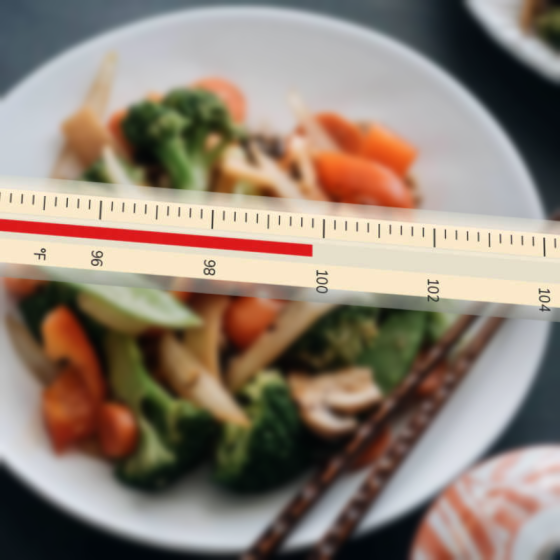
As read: 99.8; °F
